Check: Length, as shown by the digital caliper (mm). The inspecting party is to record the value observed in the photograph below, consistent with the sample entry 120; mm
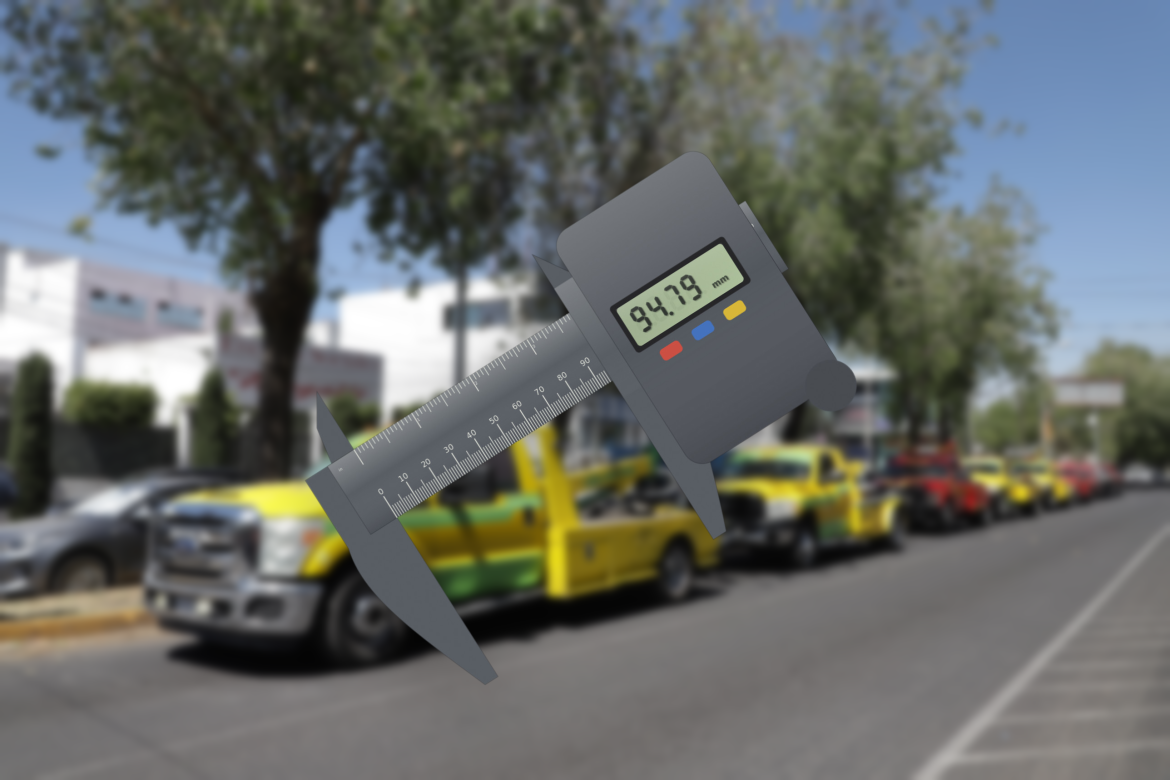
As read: 94.79; mm
